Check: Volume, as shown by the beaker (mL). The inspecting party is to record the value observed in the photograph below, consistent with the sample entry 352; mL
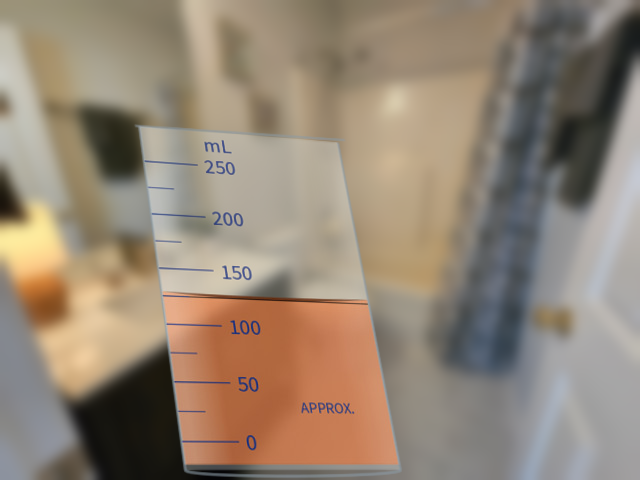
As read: 125; mL
